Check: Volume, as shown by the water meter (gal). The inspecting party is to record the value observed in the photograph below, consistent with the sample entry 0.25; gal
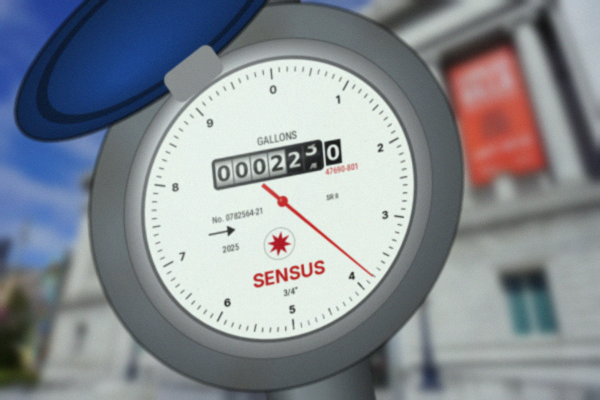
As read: 2233.8; gal
